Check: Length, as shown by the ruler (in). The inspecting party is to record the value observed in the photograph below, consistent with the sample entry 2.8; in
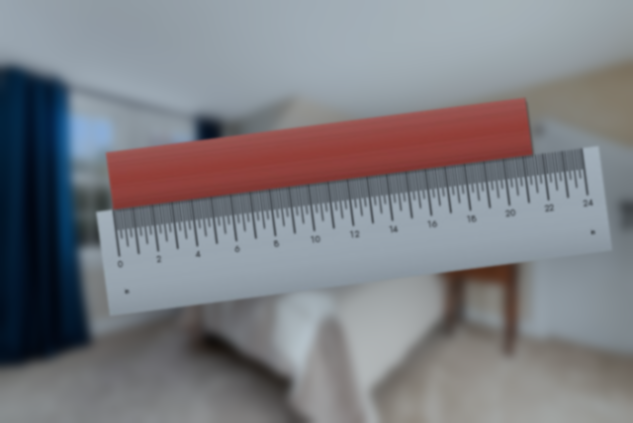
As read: 21.5; in
